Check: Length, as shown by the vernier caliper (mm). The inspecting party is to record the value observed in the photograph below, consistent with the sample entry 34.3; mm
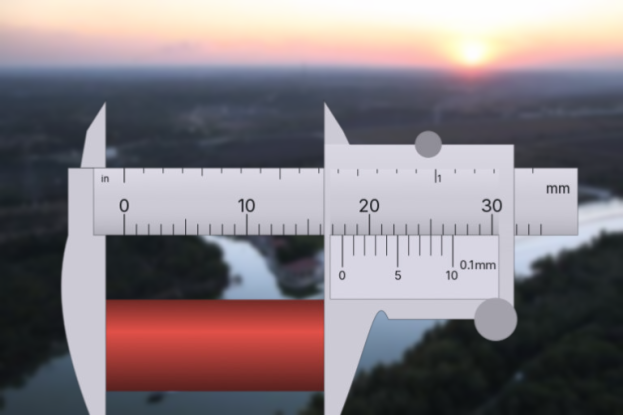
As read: 17.8; mm
